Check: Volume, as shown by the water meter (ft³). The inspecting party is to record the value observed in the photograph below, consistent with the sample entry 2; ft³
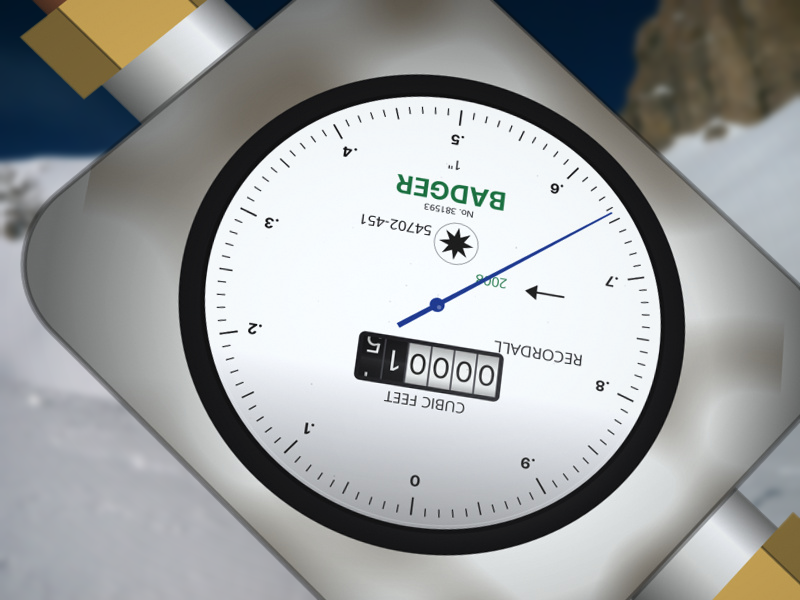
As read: 14.64; ft³
